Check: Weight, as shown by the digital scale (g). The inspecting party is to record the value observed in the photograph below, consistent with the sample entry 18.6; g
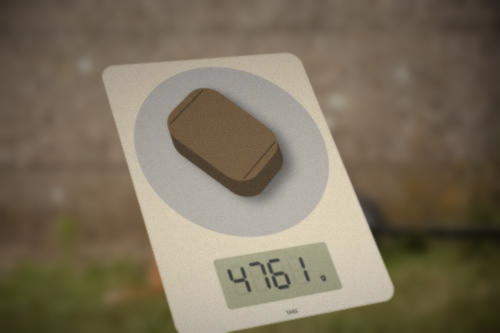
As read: 4761; g
